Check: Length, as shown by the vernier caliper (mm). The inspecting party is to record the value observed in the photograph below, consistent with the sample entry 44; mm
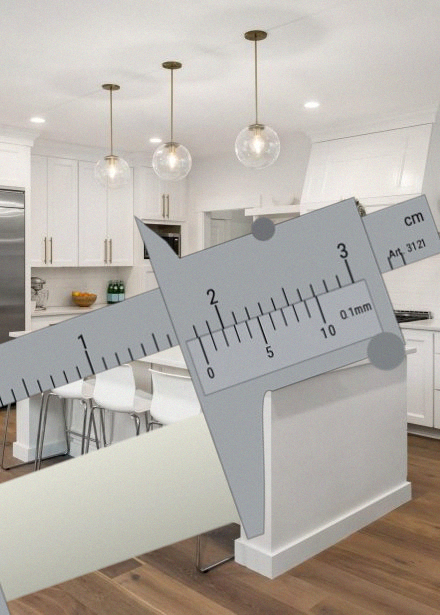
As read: 18.1; mm
